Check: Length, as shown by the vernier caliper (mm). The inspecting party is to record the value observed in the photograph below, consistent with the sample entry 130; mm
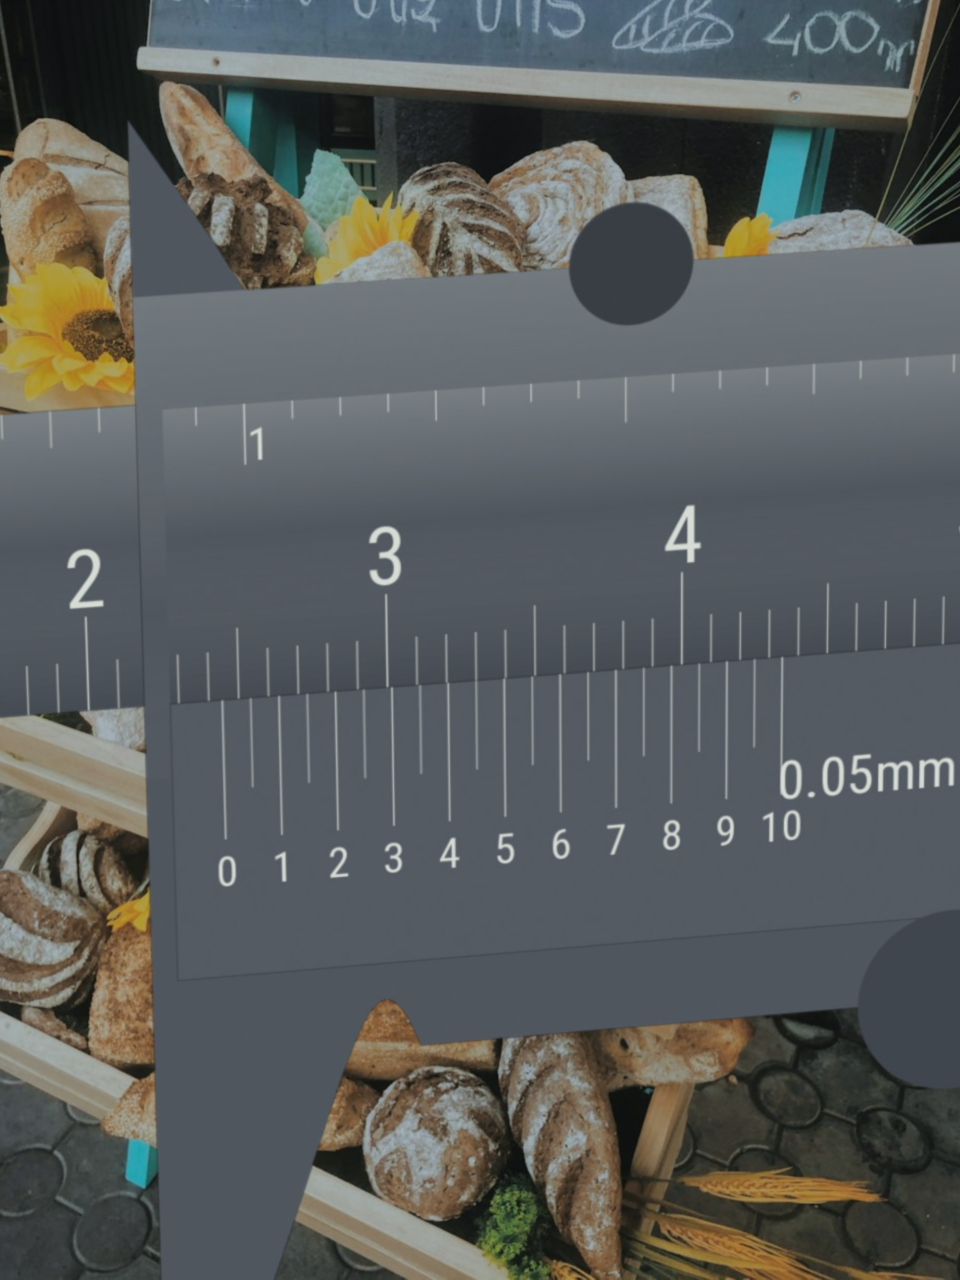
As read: 24.45; mm
